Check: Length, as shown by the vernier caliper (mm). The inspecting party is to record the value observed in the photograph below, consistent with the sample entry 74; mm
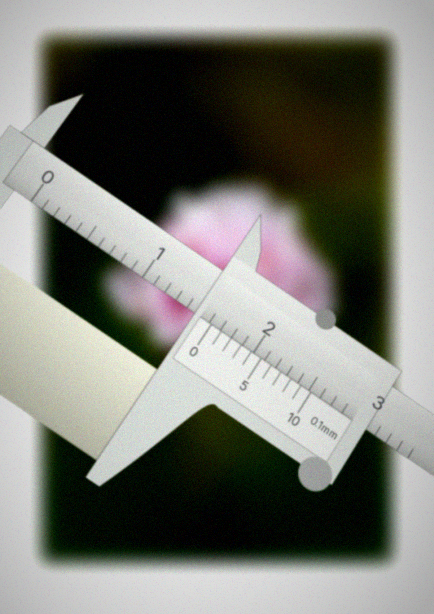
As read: 16.2; mm
